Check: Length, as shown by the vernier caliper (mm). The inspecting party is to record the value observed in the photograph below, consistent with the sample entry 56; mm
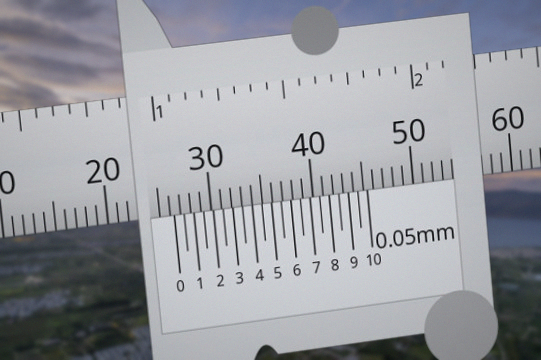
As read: 26.4; mm
